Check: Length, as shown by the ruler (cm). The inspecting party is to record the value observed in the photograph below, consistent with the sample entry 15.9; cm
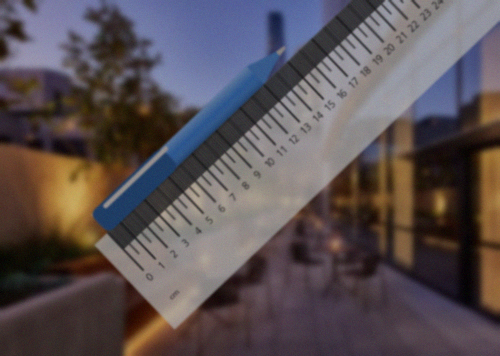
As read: 15.5; cm
